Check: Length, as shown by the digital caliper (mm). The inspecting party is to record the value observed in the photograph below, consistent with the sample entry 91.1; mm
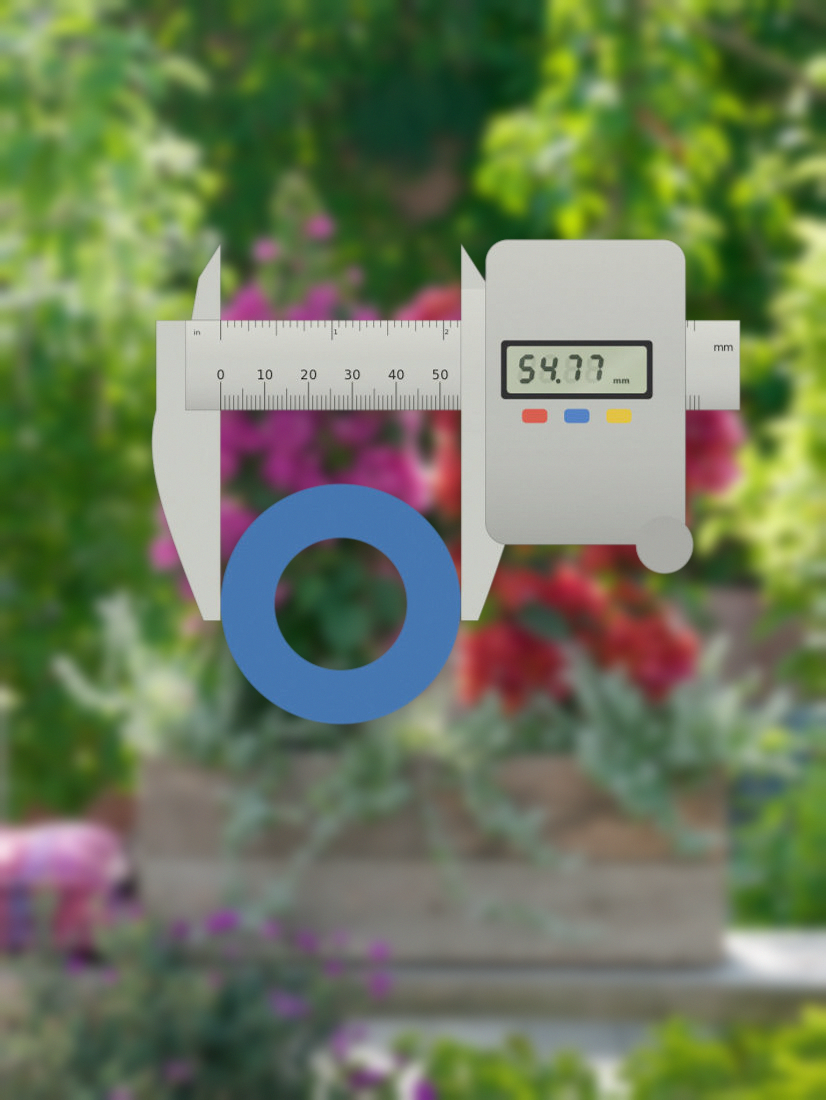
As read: 54.77; mm
